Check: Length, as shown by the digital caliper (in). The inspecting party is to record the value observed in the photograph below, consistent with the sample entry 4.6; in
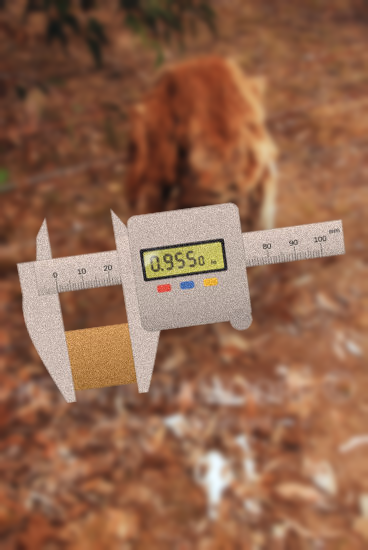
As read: 0.9550; in
